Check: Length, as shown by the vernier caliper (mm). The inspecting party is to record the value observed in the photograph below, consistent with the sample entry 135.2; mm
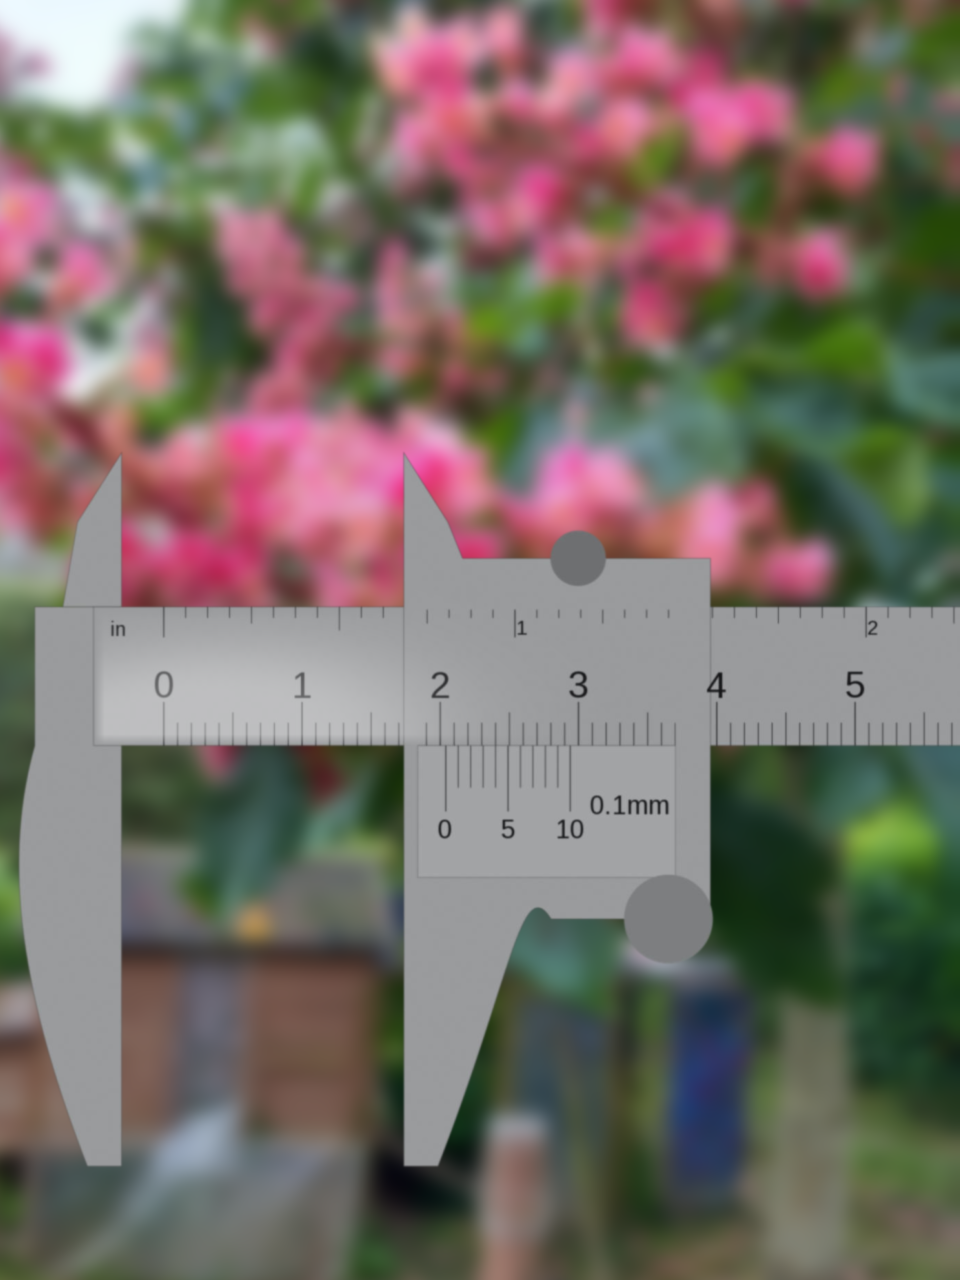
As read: 20.4; mm
